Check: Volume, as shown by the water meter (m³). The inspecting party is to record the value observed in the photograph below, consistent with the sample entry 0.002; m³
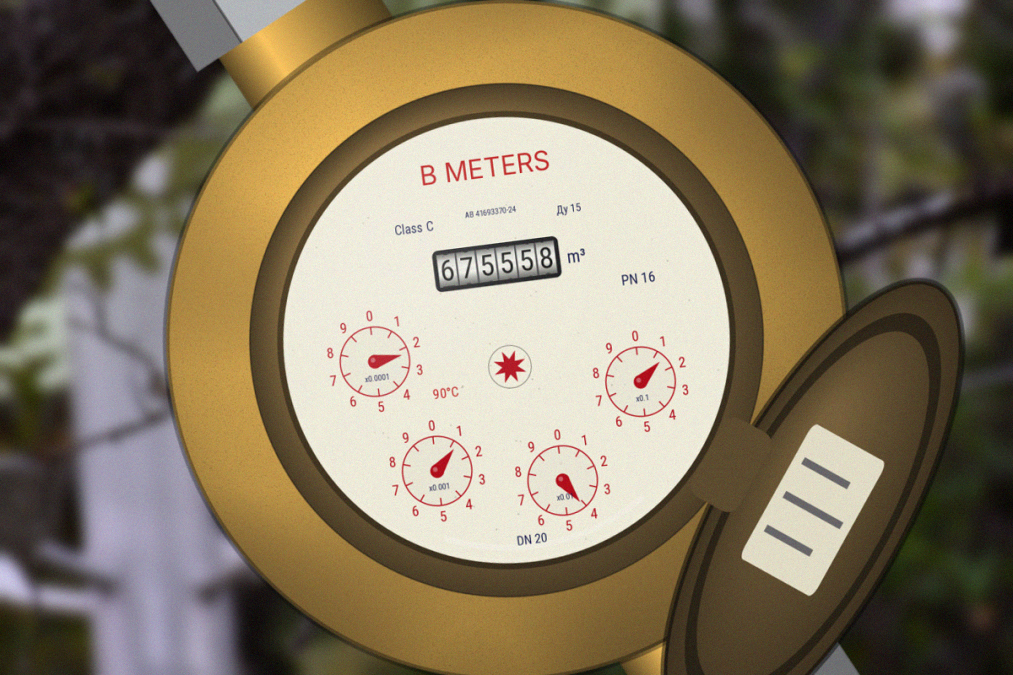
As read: 675558.1412; m³
